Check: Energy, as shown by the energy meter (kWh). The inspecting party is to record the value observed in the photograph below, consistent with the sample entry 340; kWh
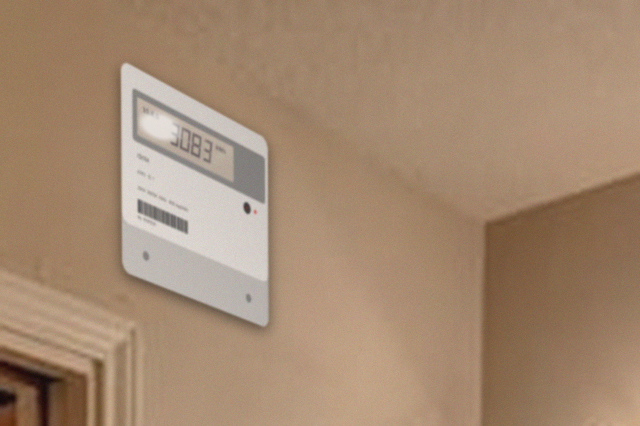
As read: 3083; kWh
